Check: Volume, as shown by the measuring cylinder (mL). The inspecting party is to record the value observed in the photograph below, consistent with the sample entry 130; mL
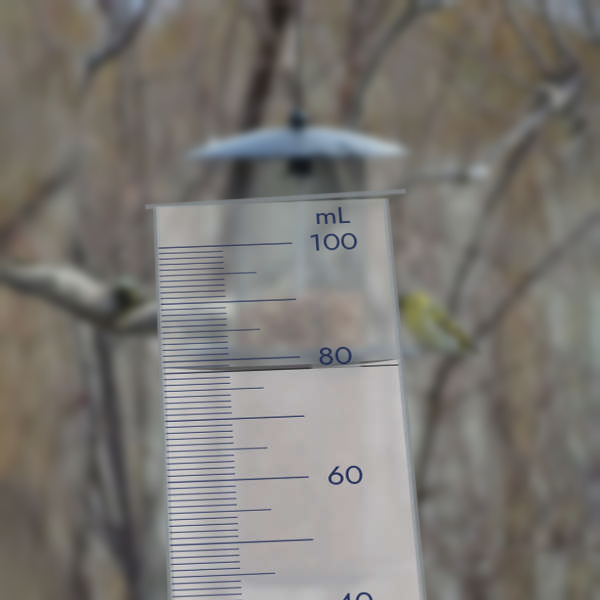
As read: 78; mL
